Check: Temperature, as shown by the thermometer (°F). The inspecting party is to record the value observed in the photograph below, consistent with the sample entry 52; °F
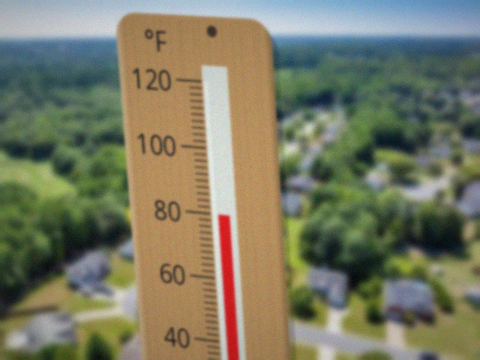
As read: 80; °F
